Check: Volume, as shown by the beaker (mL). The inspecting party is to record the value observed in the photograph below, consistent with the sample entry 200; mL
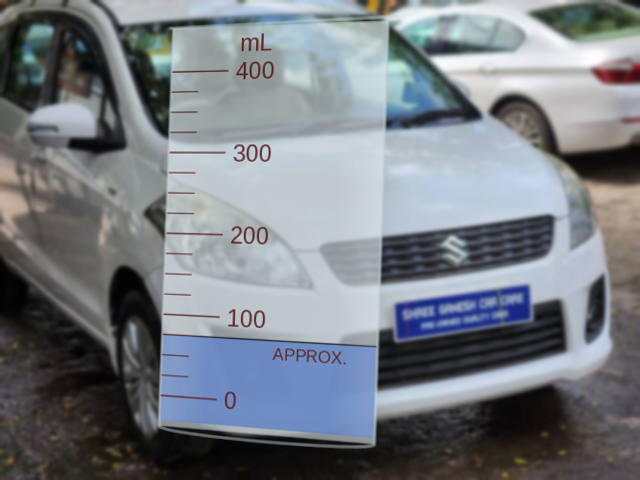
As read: 75; mL
